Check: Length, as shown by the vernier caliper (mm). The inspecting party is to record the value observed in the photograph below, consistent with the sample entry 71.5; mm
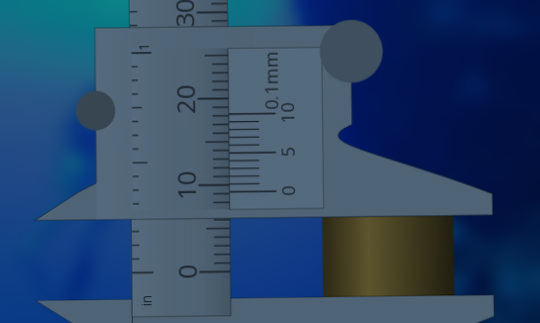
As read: 9.2; mm
